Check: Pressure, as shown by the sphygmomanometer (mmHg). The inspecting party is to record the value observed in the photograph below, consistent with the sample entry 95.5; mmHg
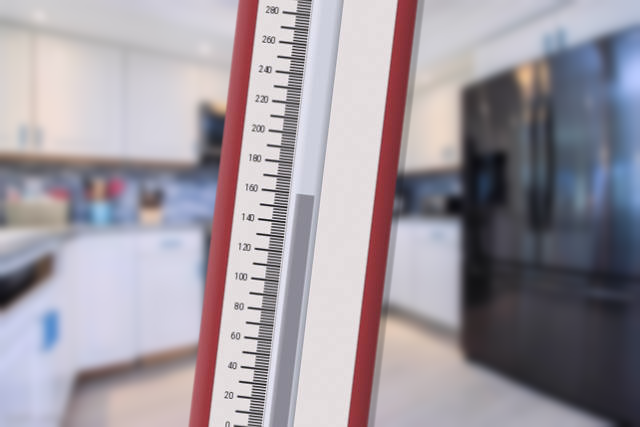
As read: 160; mmHg
